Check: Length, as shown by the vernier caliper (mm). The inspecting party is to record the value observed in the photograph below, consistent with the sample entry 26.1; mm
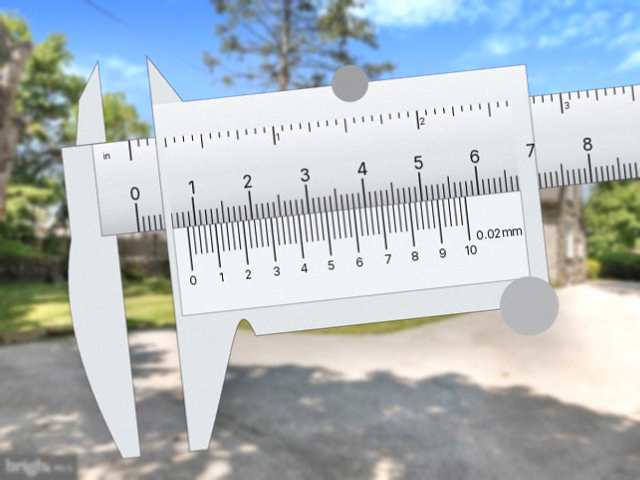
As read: 8.6; mm
